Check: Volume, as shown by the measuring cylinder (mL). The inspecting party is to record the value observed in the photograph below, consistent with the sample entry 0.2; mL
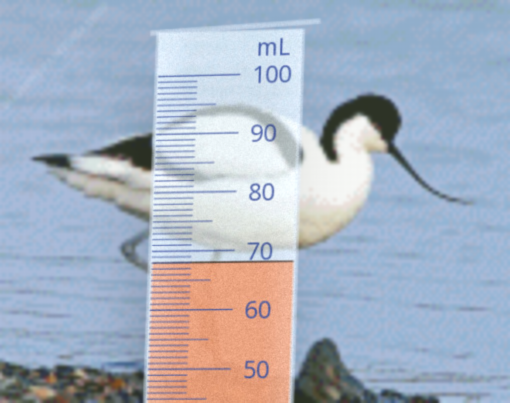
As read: 68; mL
